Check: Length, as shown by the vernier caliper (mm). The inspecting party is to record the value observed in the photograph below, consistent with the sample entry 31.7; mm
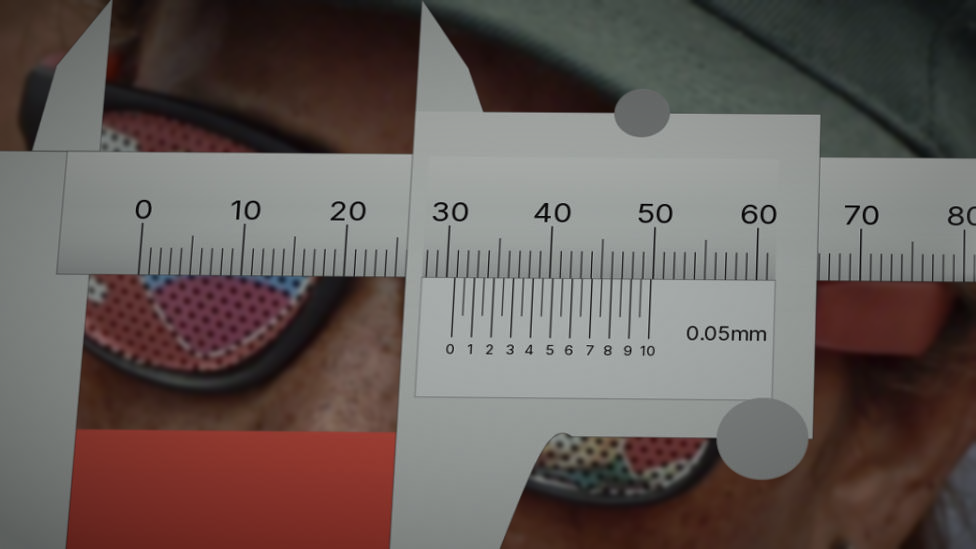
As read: 30.8; mm
